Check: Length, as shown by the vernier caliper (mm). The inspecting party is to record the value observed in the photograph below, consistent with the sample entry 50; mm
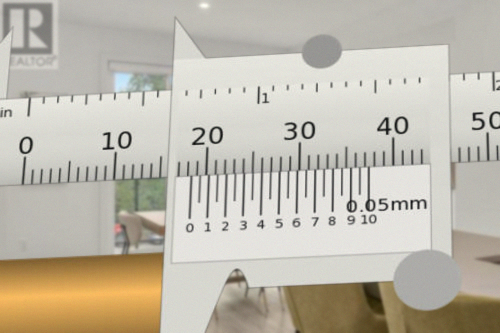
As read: 18.4; mm
